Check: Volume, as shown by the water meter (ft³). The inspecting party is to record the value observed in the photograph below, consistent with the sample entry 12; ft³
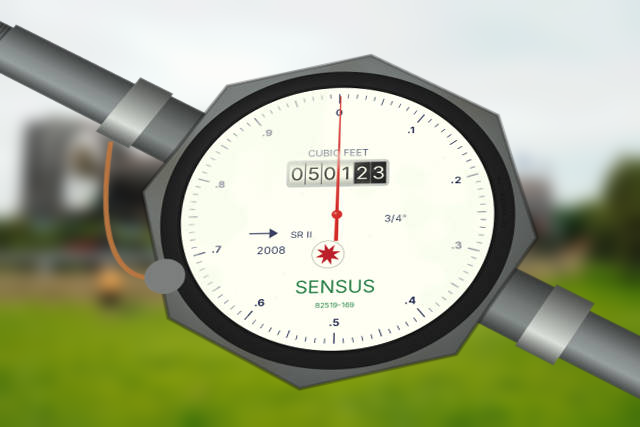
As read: 50123.00; ft³
